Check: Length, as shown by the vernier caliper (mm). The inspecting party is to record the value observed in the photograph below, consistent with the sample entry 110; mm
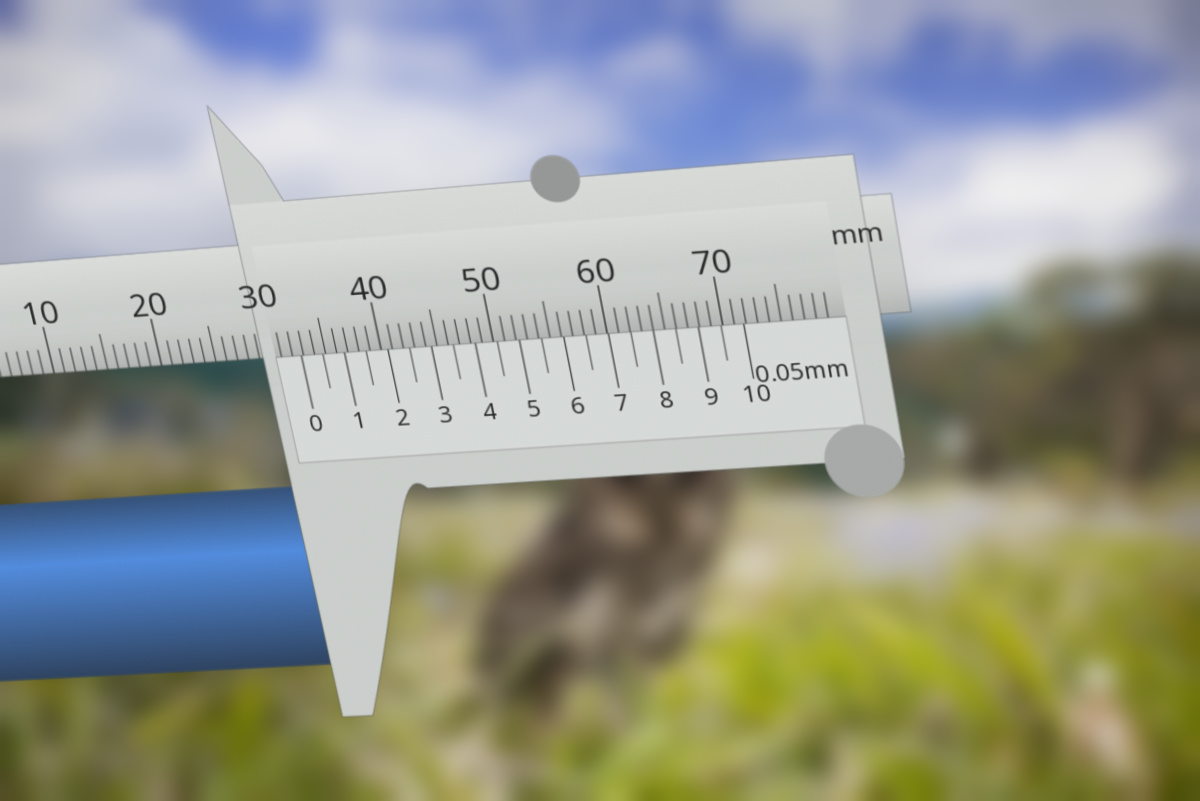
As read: 32.8; mm
